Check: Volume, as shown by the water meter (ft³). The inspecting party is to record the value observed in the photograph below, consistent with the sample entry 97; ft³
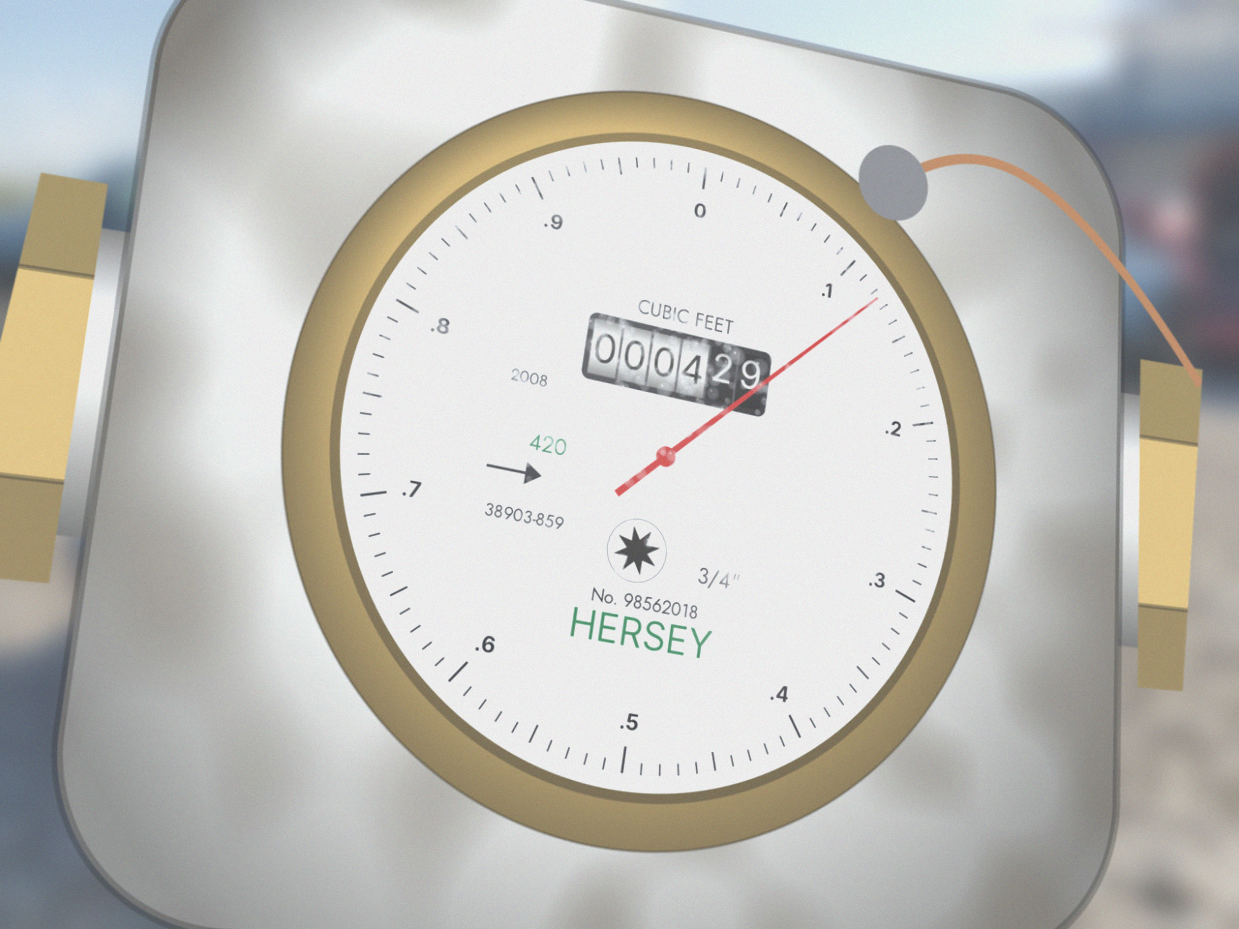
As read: 429.12; ft³
